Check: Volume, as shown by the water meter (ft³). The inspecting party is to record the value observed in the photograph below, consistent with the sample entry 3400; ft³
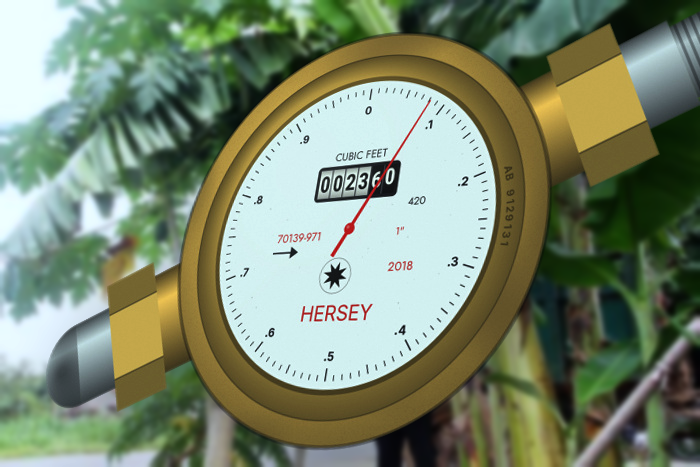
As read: 2360.08; ft³
